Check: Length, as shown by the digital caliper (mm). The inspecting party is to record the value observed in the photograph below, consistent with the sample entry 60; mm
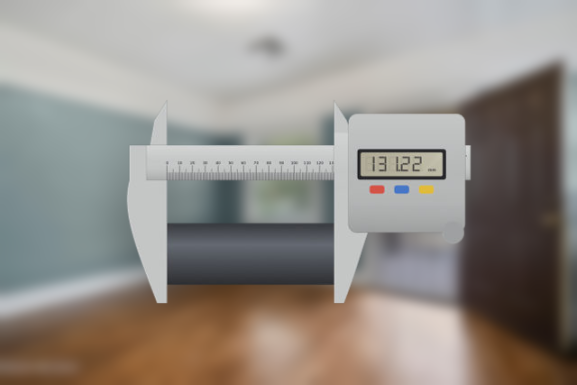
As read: 131.22; mm
